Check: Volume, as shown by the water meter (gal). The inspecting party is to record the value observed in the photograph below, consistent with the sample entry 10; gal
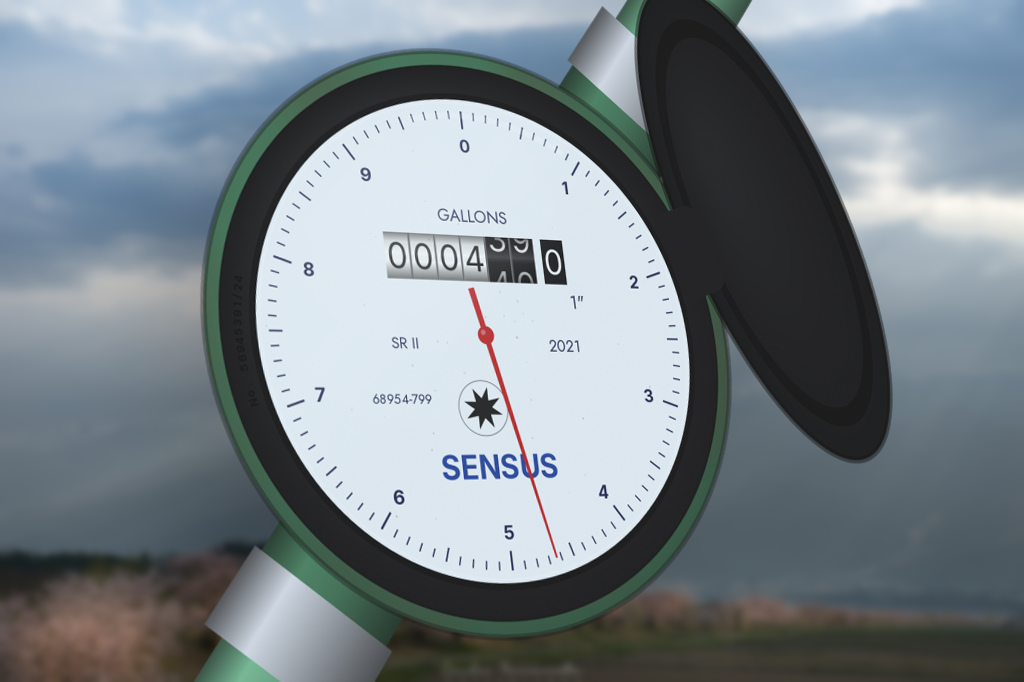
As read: 4394.6; gal
